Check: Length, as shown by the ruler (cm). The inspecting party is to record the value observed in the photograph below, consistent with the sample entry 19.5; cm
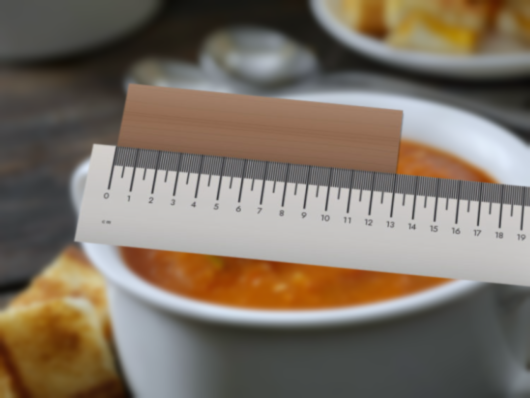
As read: 13; cm
